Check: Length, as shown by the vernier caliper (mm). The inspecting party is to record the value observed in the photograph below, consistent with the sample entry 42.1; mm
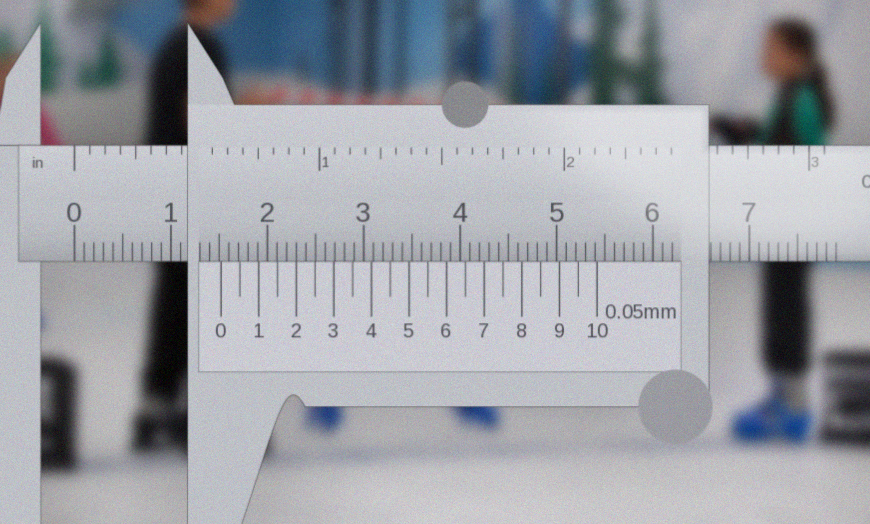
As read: 15.2; mm
